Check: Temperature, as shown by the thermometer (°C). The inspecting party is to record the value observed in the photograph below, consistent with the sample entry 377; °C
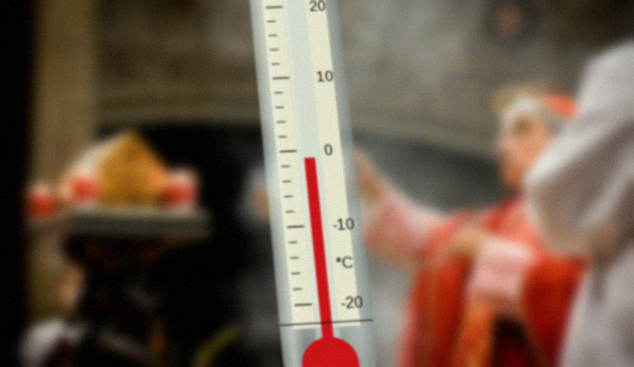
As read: -1; °C
